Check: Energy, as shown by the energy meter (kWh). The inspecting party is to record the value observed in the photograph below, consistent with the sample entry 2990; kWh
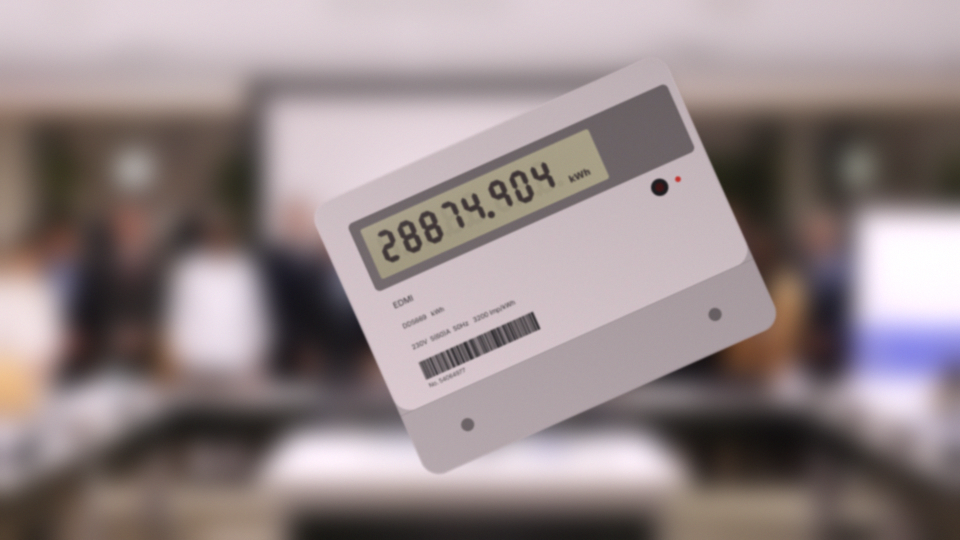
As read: 28874.904; kWh
